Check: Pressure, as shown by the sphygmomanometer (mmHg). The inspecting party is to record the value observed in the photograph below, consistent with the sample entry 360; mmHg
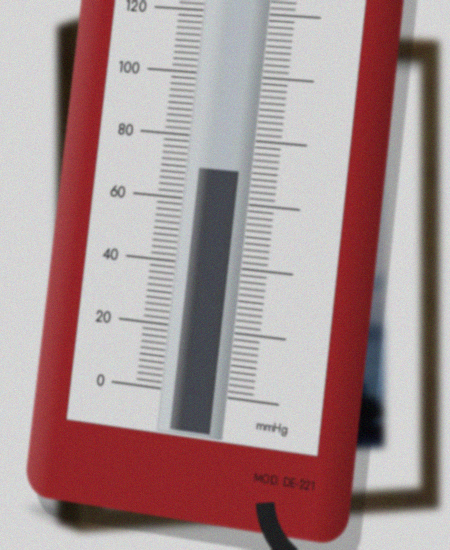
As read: 70; mmHg
